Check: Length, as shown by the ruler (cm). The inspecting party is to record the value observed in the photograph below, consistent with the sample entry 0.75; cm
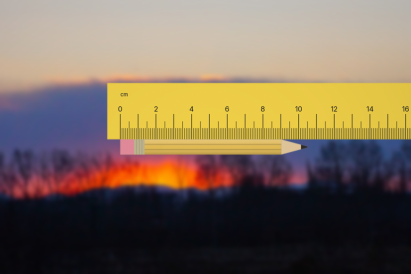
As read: 10.5; cm
